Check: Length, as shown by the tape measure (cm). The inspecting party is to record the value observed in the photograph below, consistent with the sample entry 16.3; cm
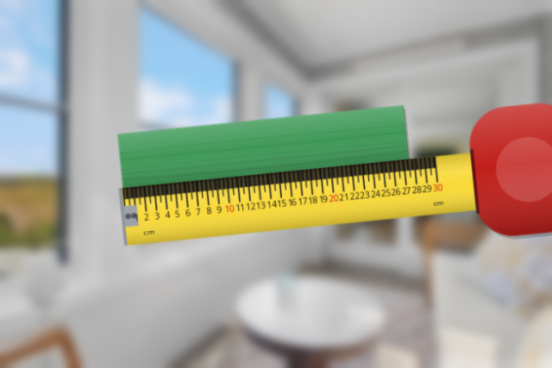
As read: 27.5; cm
